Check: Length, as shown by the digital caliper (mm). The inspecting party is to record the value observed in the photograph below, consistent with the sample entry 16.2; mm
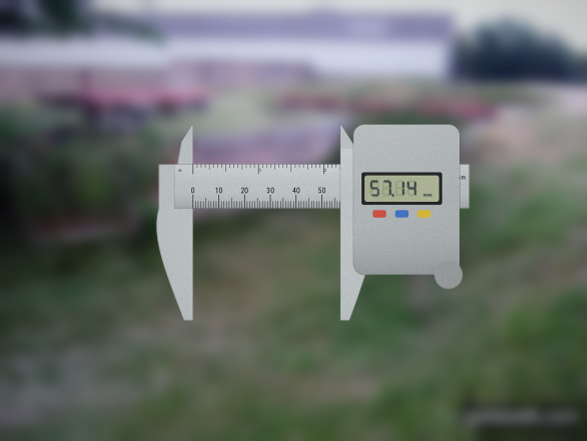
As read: 57.14; mm
